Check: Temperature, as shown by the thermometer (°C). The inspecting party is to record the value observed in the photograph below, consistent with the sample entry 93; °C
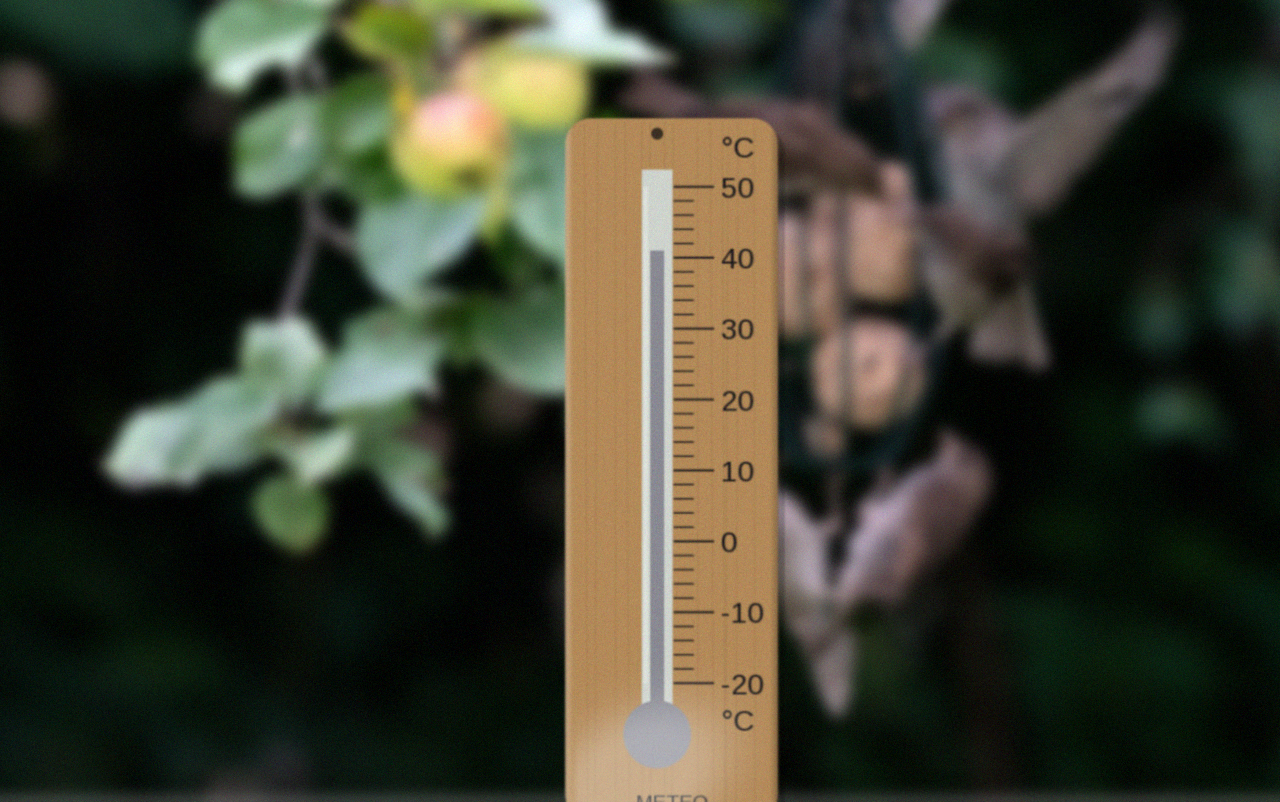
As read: 41; °C
